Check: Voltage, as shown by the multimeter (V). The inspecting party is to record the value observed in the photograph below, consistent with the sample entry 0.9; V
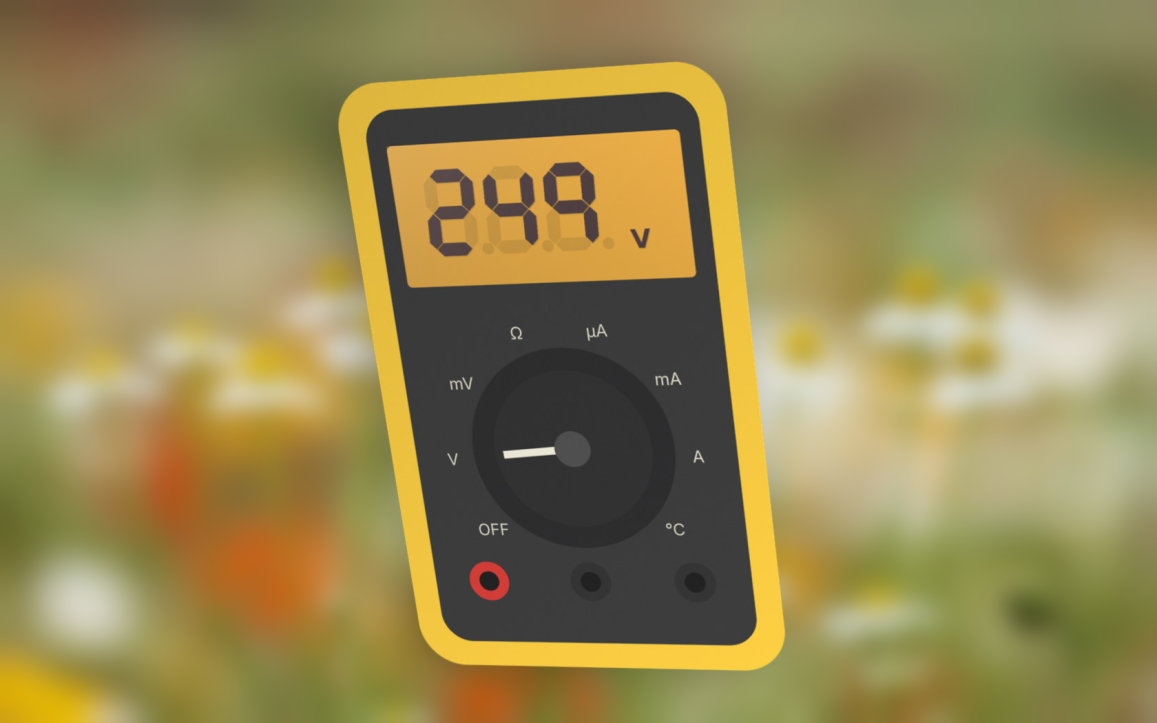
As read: 249; V
